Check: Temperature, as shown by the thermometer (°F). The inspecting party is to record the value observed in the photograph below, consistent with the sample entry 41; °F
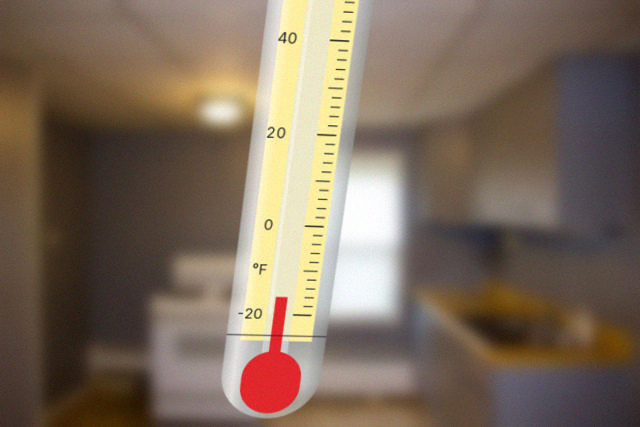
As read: -16; °F
